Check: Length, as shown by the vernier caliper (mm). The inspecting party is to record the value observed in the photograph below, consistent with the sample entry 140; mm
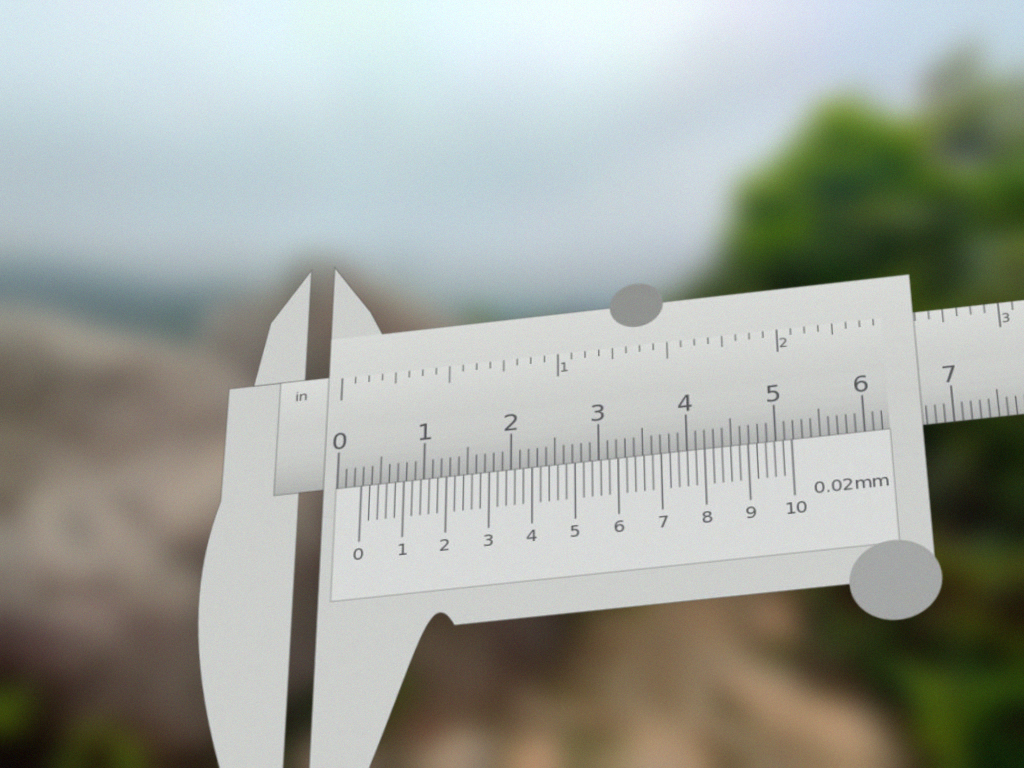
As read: 2.8; mm
